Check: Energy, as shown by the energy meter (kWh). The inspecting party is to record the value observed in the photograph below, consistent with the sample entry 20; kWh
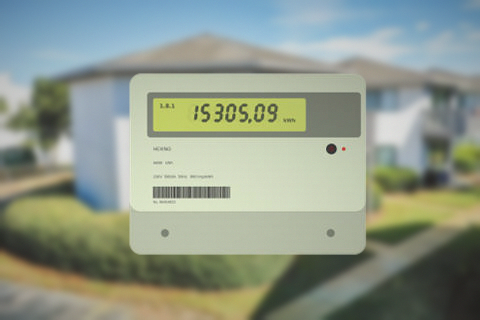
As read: 15305.09; kWh
